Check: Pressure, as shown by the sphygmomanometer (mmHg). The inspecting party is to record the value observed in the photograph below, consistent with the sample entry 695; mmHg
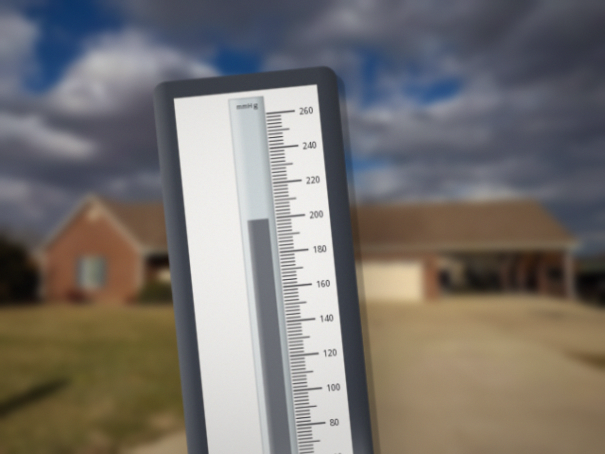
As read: 200; mmHg
